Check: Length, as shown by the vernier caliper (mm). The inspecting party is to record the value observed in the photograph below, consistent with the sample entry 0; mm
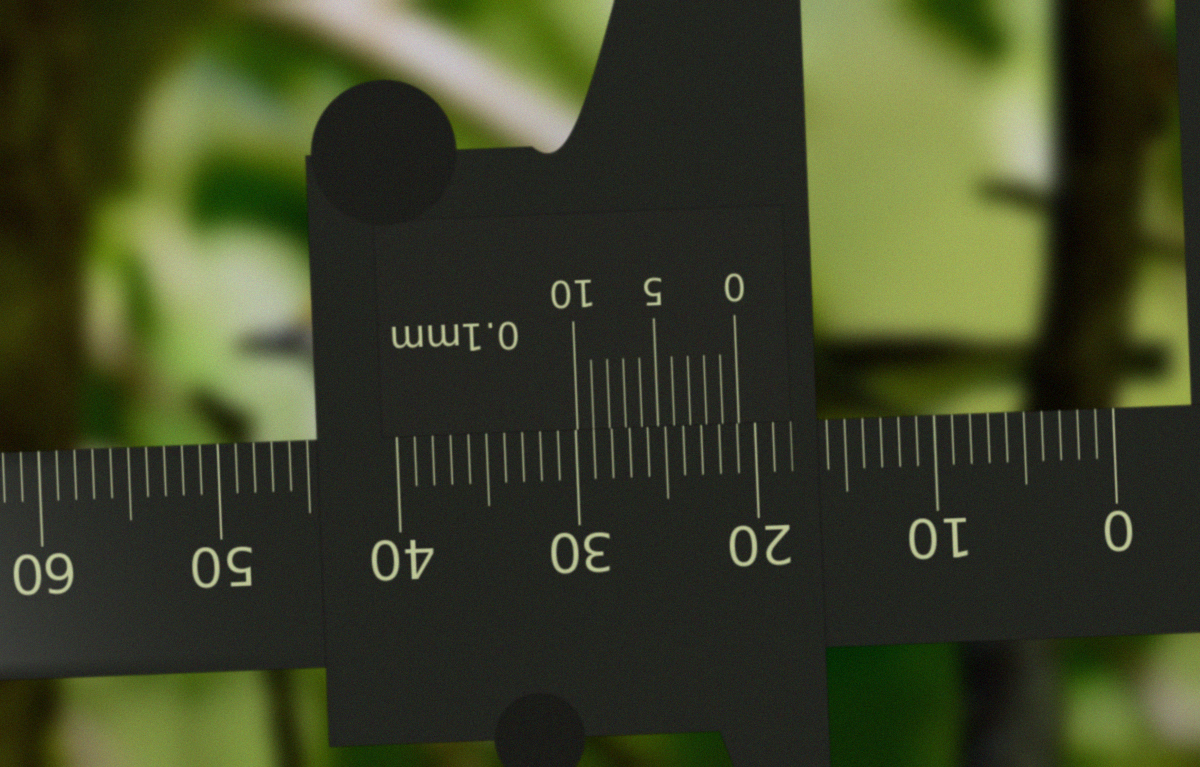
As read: 20.9; mm
